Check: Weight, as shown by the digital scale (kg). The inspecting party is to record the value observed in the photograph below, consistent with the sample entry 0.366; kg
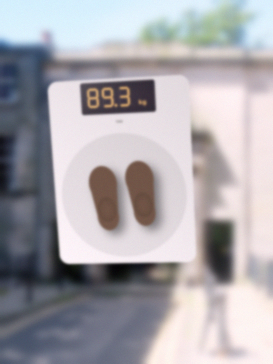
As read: 89.3; kg
